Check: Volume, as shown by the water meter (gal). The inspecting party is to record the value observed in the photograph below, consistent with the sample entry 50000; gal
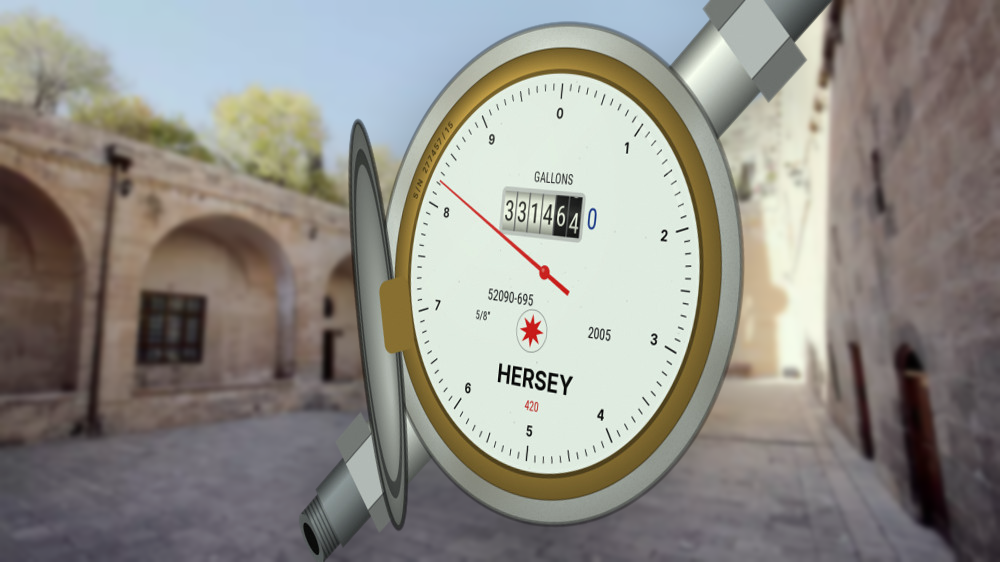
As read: 3314638.2; gal
